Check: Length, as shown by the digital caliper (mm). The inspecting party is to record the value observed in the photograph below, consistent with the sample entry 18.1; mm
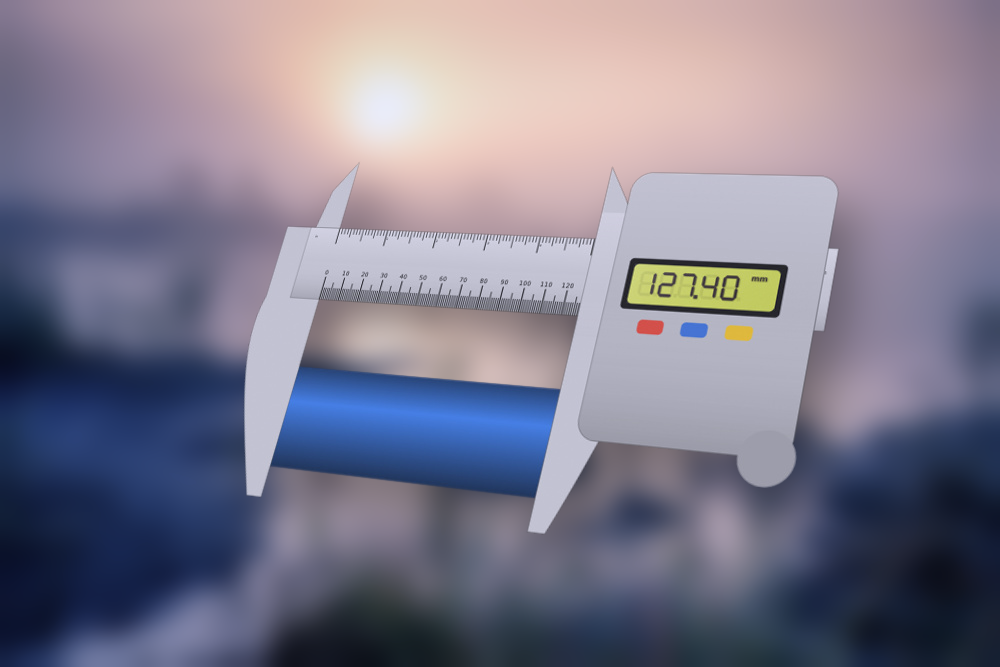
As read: 127.40; mm
